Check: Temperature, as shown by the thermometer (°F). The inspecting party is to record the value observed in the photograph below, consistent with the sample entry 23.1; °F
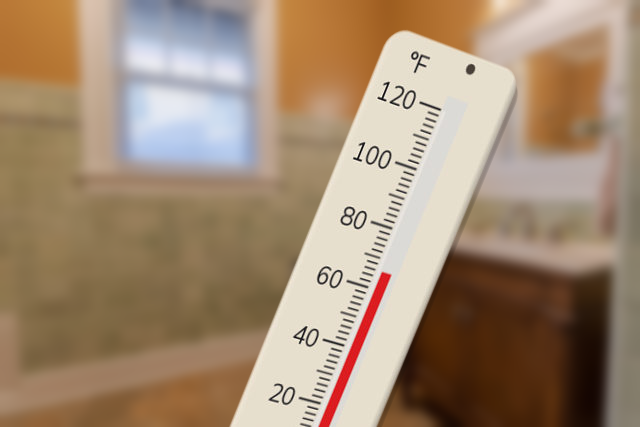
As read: 66; °F
